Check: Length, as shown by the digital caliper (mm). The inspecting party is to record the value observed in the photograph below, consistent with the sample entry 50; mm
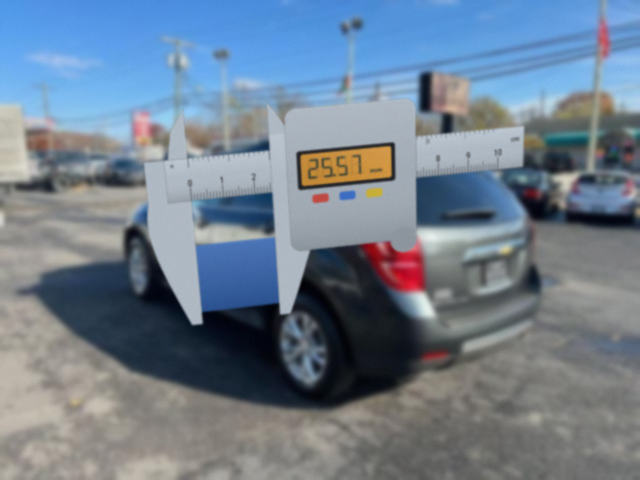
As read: 25.57; mm
